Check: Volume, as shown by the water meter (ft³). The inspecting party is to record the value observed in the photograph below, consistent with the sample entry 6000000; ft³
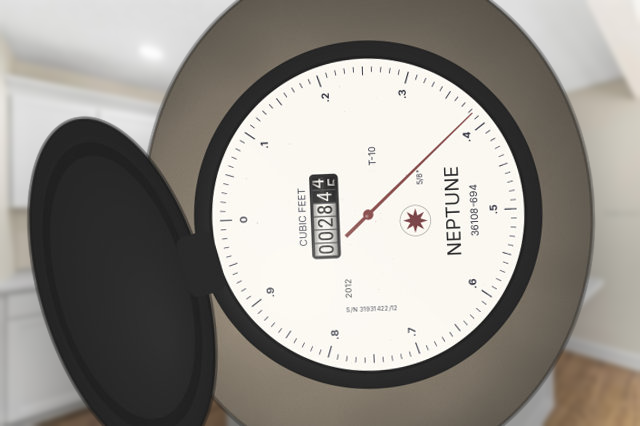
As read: 2844.38; ft³
